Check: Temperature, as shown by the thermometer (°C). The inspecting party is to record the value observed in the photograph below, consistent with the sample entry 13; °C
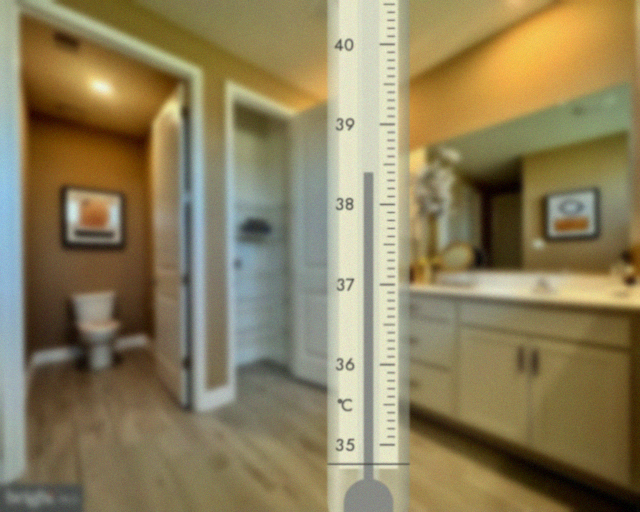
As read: 38.4; °C
